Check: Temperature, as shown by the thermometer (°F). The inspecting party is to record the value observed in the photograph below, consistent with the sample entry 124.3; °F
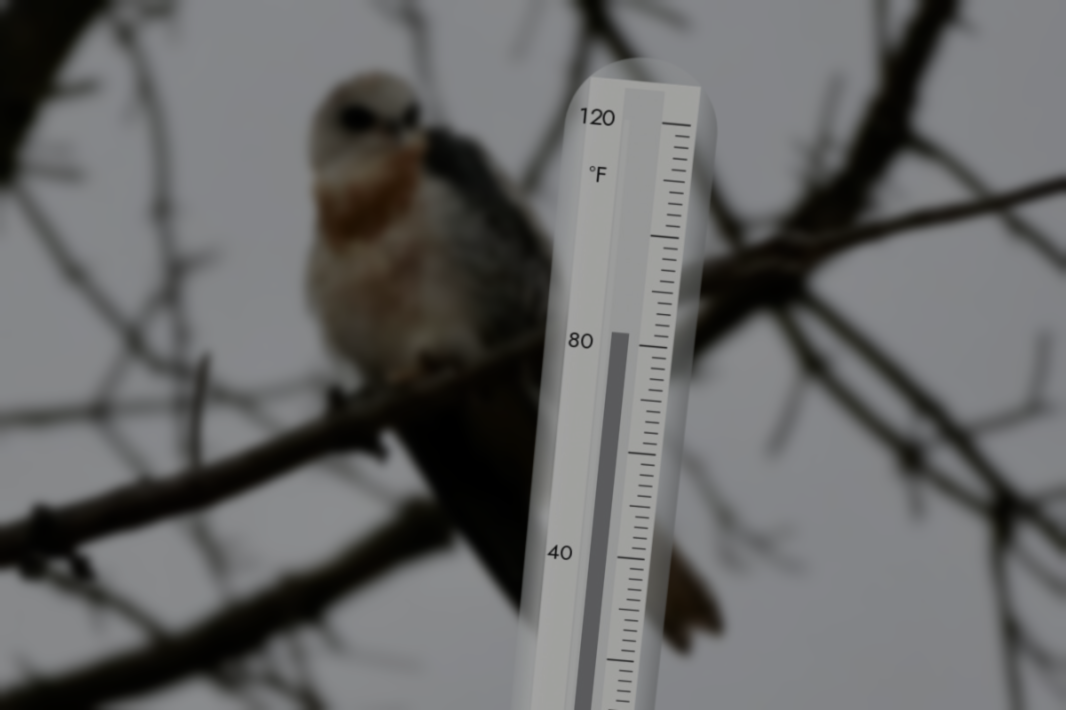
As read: 82; °F
